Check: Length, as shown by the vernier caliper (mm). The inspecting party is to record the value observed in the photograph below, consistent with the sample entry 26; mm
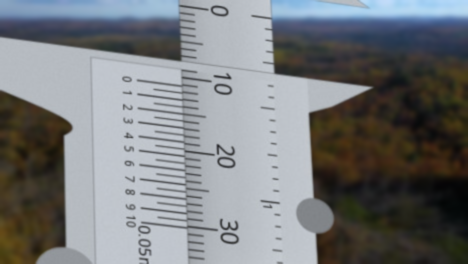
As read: 11.2; mm
